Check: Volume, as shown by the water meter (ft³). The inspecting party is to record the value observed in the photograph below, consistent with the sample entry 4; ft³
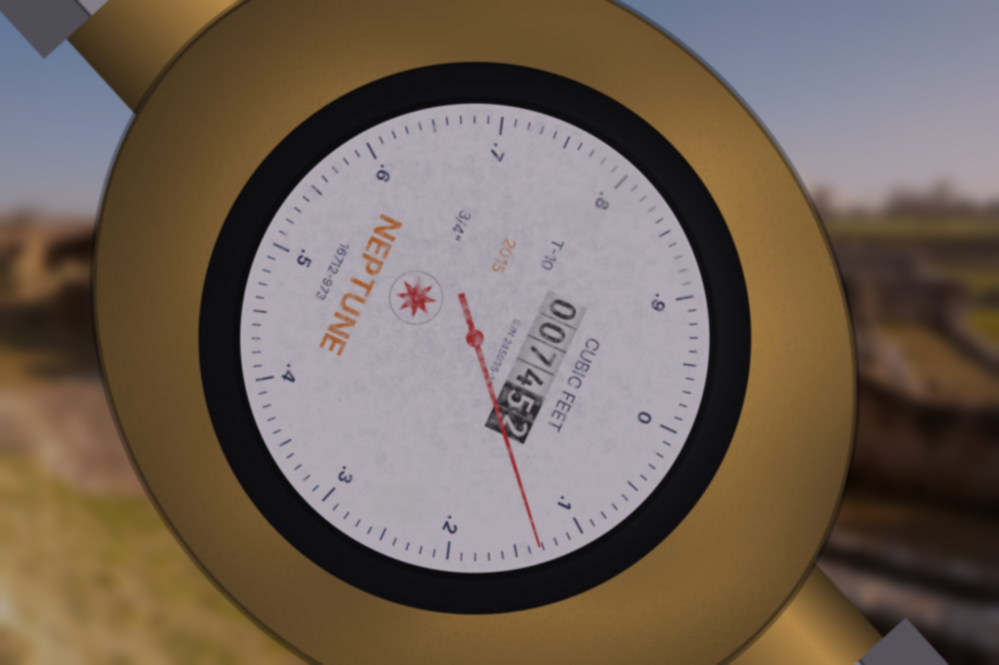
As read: 7452.13; ft³
